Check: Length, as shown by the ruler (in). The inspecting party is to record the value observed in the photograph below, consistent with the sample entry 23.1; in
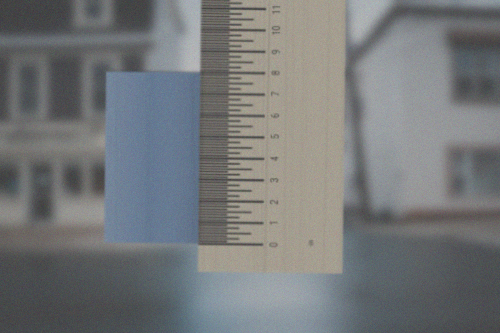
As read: 8; in
